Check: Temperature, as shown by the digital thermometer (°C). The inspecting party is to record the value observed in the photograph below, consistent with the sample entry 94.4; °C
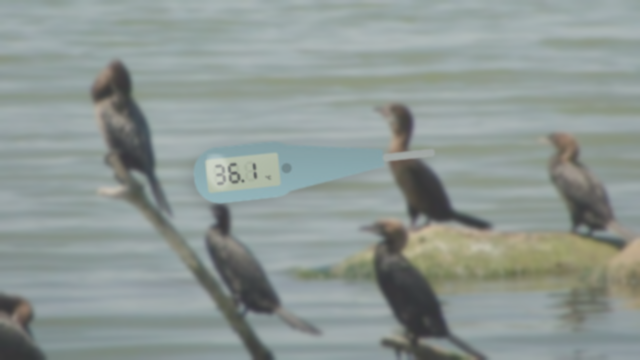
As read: 36.1; °C
